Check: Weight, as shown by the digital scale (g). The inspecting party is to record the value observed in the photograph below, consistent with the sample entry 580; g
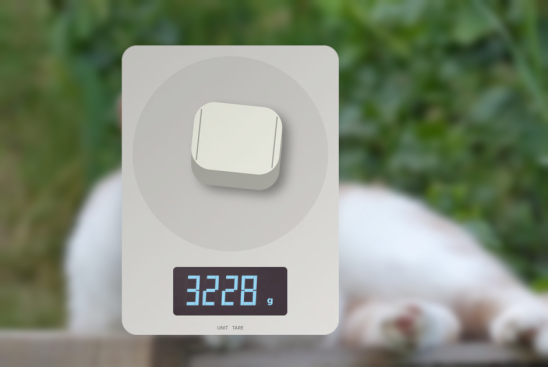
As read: 3228; g
